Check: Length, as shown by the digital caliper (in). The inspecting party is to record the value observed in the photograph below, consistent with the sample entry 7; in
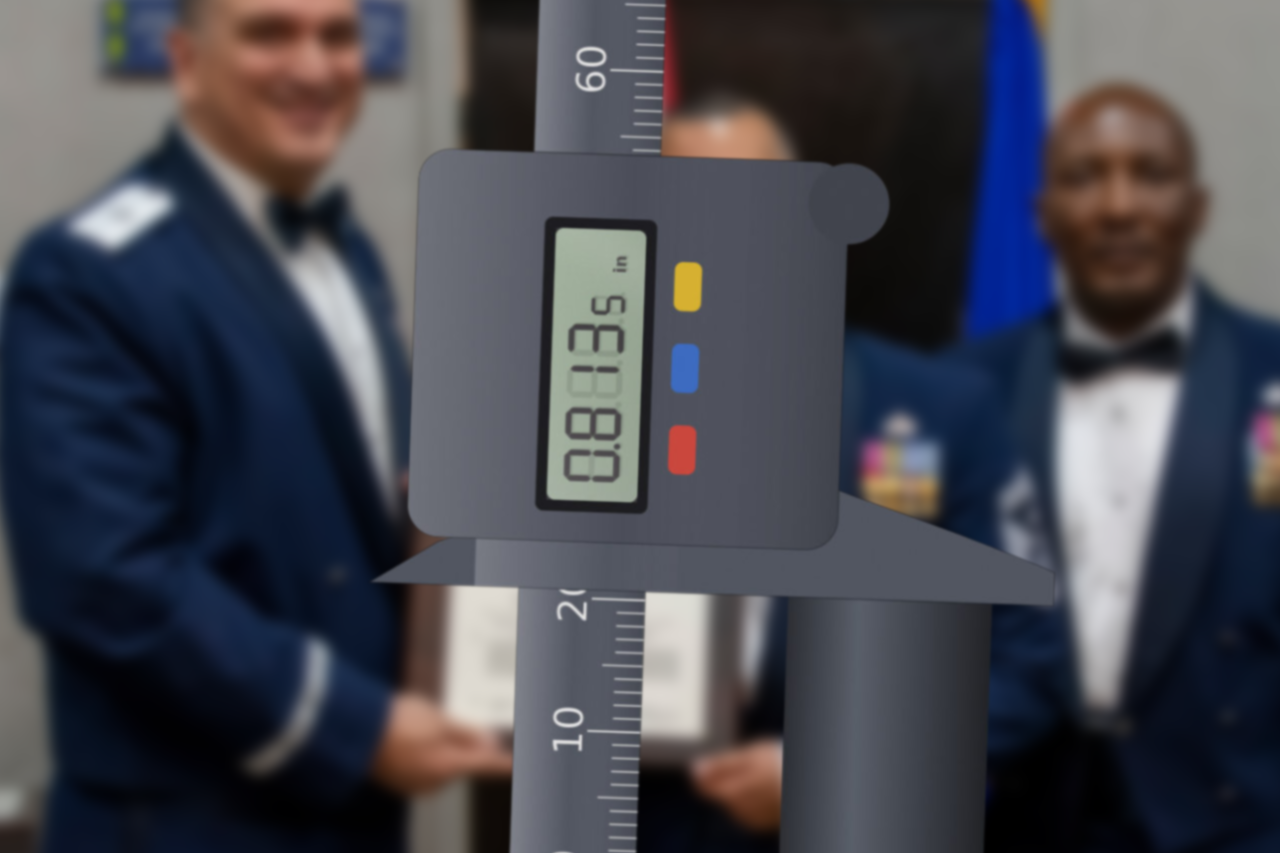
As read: 0.8135; in
